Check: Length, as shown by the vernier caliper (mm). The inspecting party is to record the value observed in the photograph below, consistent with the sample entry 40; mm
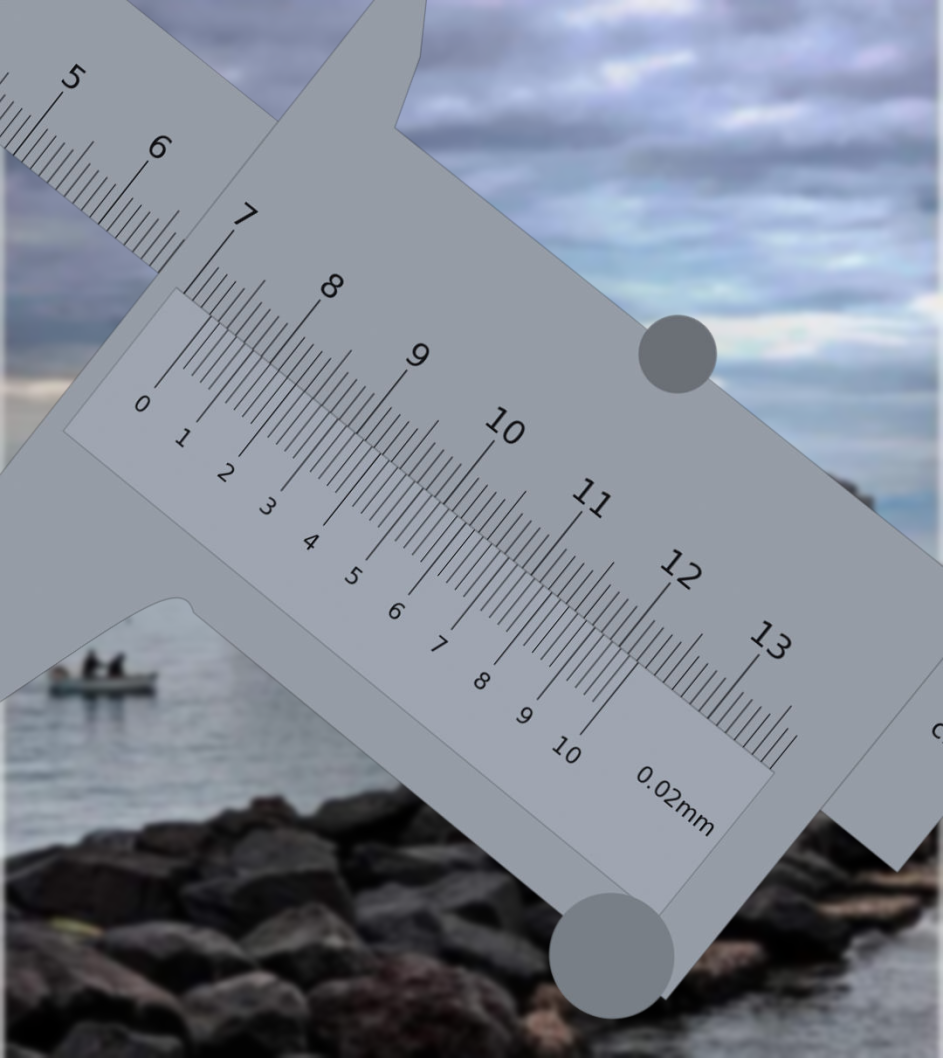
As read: 73.2; mm
